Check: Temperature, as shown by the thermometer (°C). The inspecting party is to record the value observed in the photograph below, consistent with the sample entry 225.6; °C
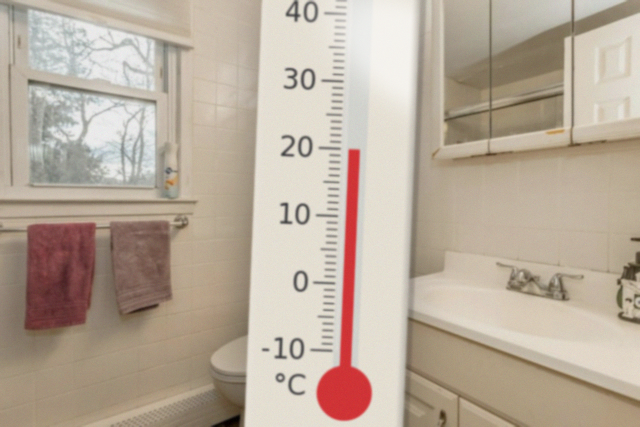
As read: 20; °C
